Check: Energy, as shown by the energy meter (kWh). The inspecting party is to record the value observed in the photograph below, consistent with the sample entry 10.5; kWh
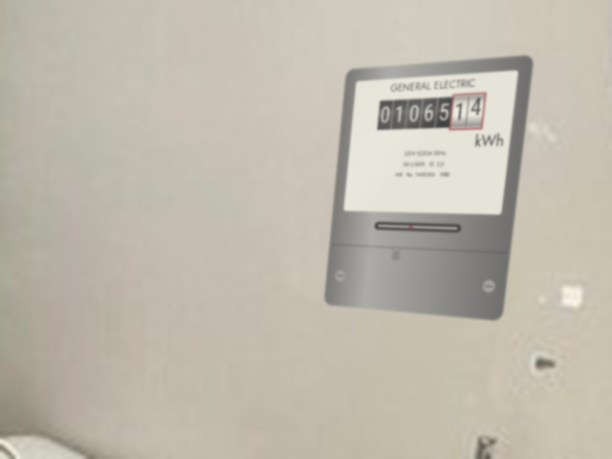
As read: 1065.14; kWh
